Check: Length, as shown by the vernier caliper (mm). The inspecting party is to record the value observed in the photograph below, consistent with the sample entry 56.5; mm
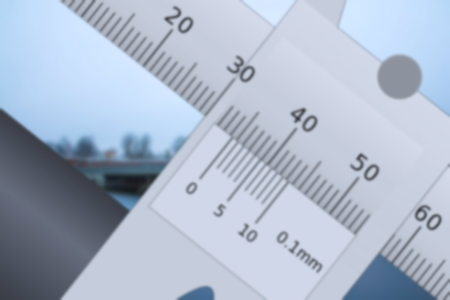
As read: 34.4; mm
